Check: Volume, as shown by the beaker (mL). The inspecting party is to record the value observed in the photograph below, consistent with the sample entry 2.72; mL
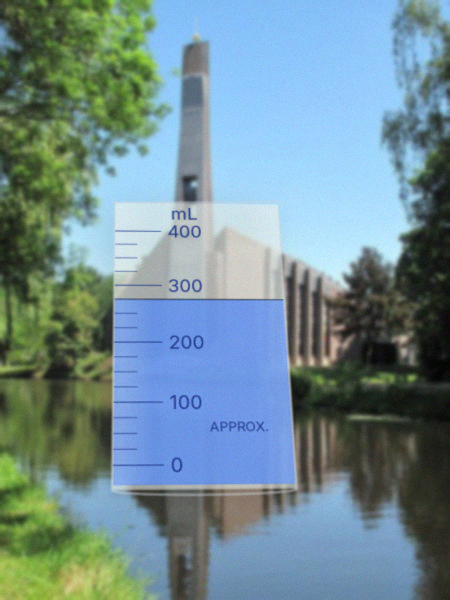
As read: 275; mL
